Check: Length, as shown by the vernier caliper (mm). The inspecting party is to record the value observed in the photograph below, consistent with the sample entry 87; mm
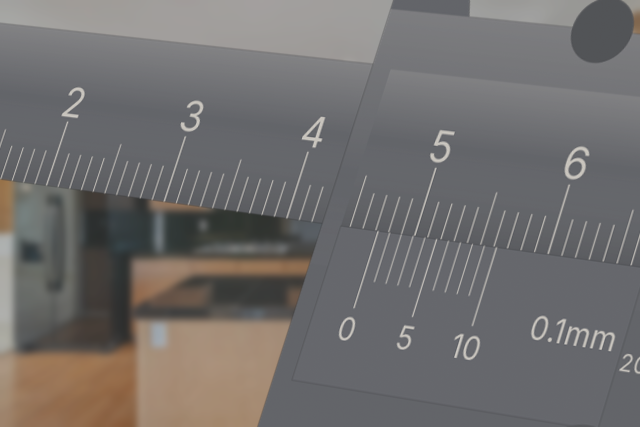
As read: 47.2; mm
